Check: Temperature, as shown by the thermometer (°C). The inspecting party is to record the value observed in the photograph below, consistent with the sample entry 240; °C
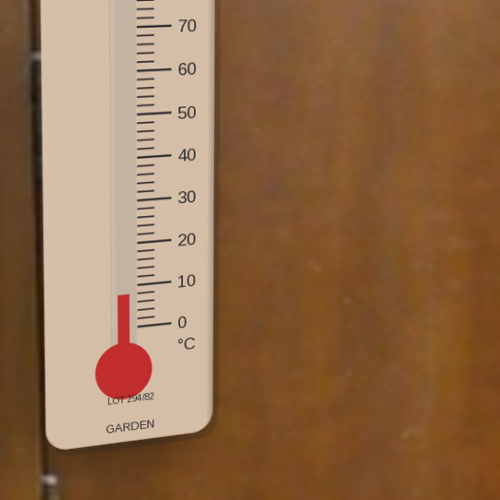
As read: 8; °C
